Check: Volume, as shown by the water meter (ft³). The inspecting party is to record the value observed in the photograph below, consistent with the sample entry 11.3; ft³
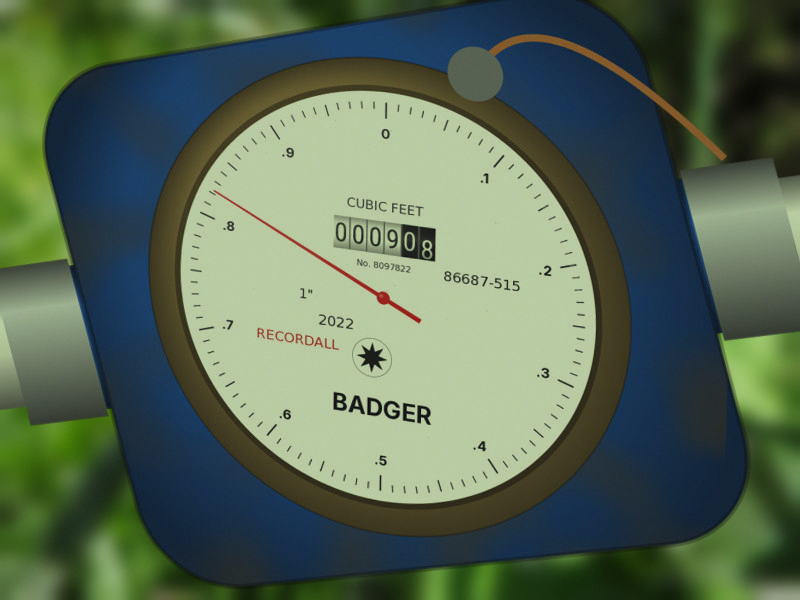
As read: 907.82; ft³
